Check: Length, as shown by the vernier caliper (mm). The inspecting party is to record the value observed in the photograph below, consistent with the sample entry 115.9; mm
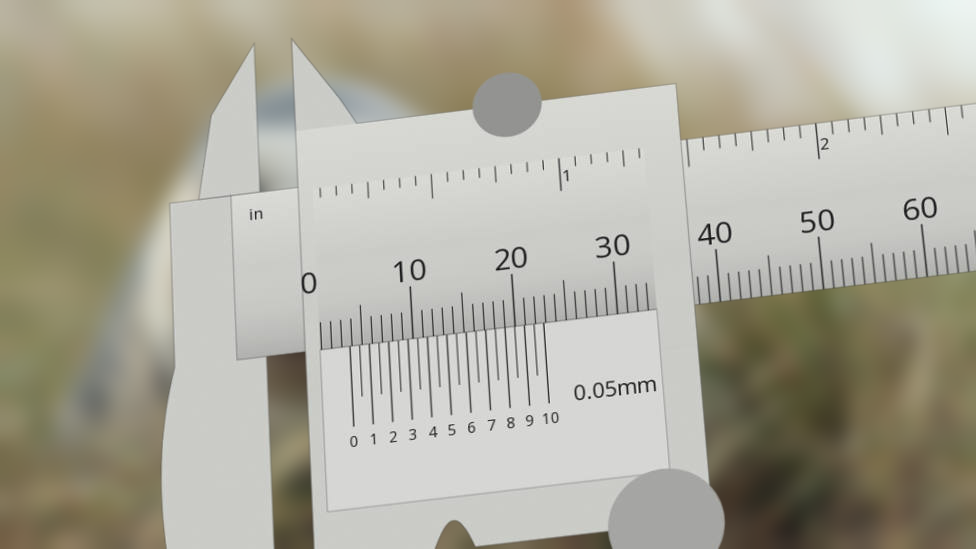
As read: 3.8; mm
